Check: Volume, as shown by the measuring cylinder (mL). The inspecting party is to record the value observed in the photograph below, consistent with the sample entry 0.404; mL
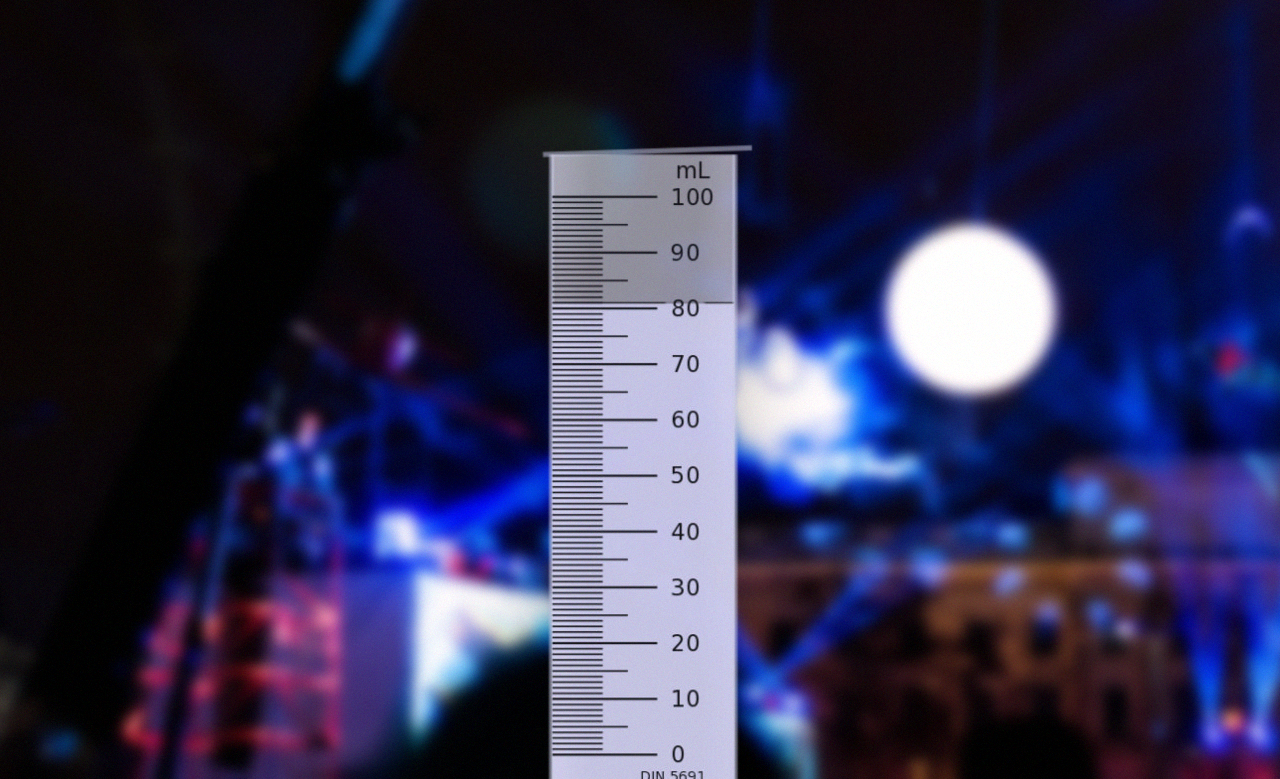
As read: 81; mL
